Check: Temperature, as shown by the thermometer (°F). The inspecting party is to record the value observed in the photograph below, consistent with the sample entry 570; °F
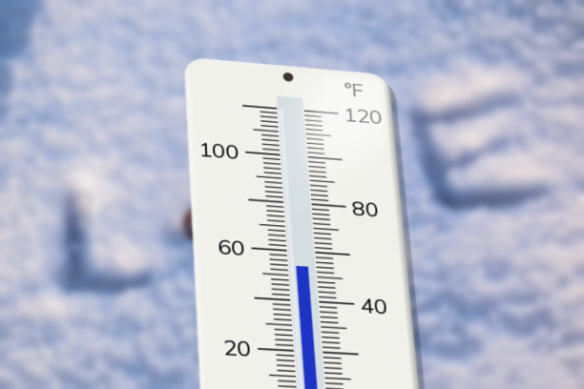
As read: 54; °F
